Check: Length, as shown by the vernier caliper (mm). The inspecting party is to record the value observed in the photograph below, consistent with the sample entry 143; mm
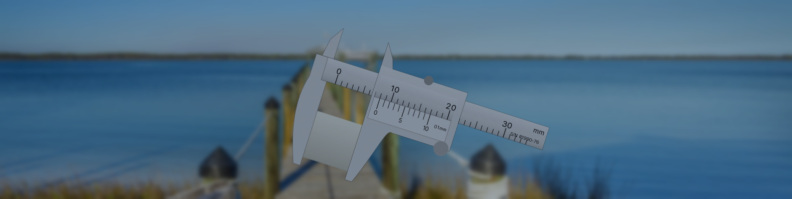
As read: 8.0; mm
